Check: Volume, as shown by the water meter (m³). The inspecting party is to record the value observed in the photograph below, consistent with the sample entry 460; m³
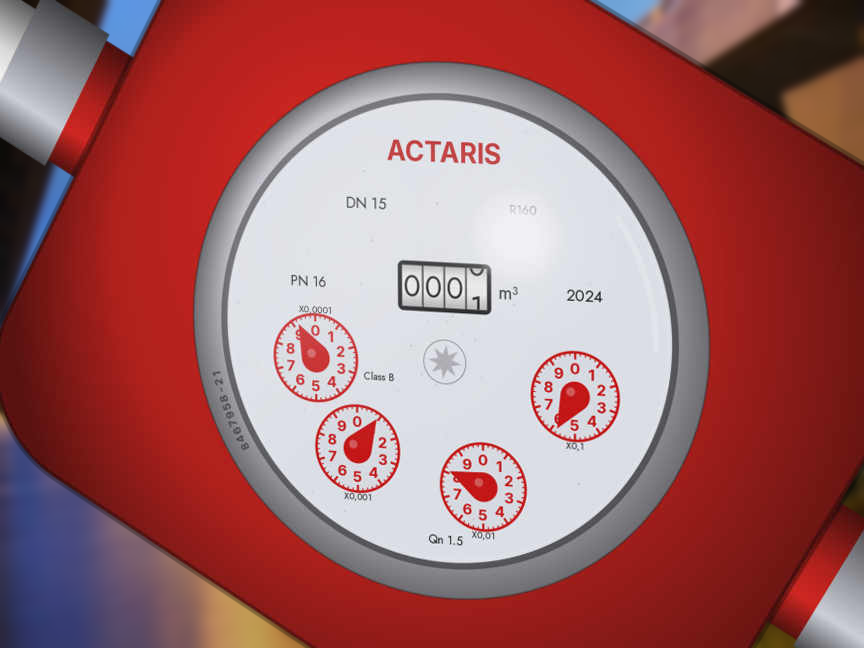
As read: 0.5809; m³
